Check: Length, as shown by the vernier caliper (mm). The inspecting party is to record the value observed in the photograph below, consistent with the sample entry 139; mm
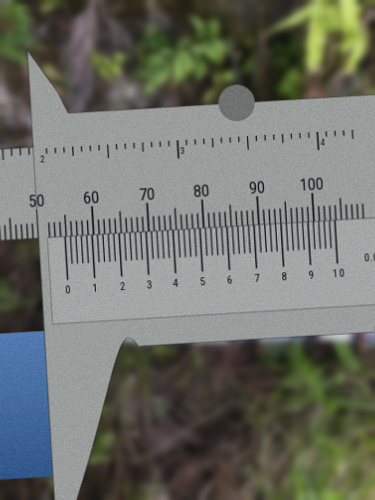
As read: 54.8; mm
